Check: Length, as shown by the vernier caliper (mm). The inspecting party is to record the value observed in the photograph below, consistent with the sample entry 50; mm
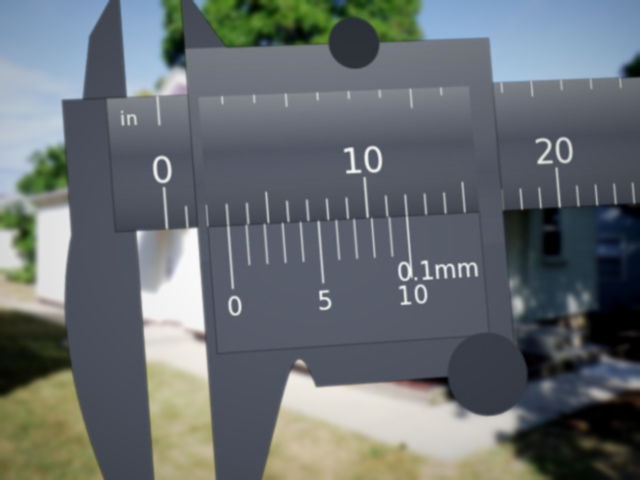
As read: 3.0; mm
